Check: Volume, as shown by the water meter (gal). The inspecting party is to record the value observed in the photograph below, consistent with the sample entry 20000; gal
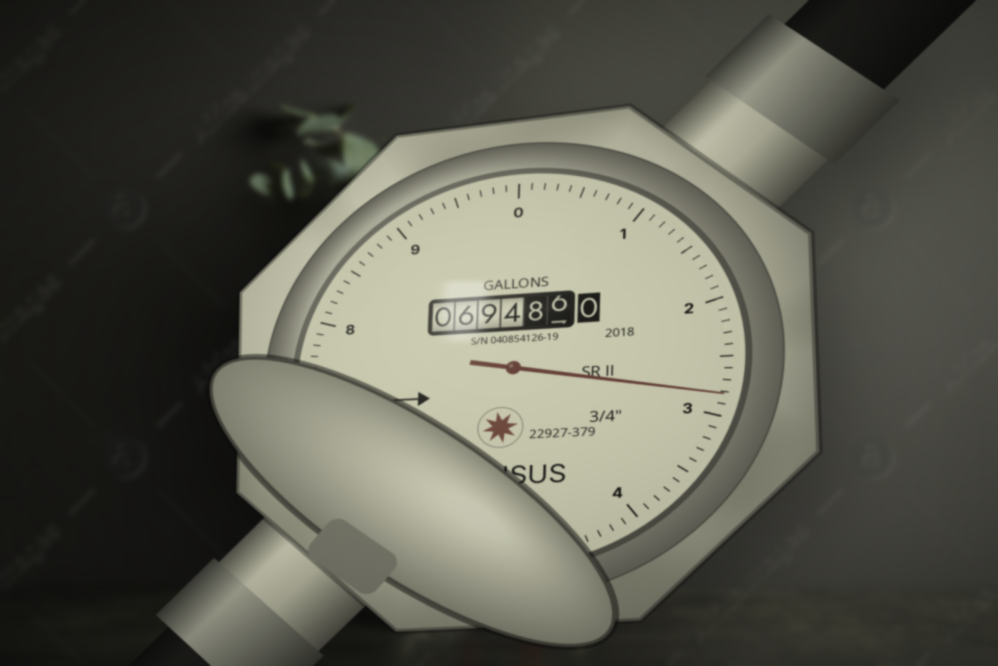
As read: 694862.8; gal
